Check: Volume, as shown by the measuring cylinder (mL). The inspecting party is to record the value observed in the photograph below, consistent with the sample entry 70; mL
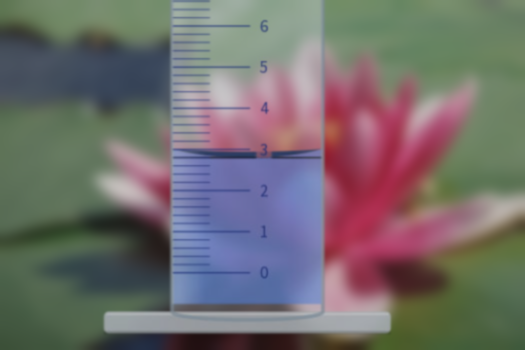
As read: 2.8; mL
